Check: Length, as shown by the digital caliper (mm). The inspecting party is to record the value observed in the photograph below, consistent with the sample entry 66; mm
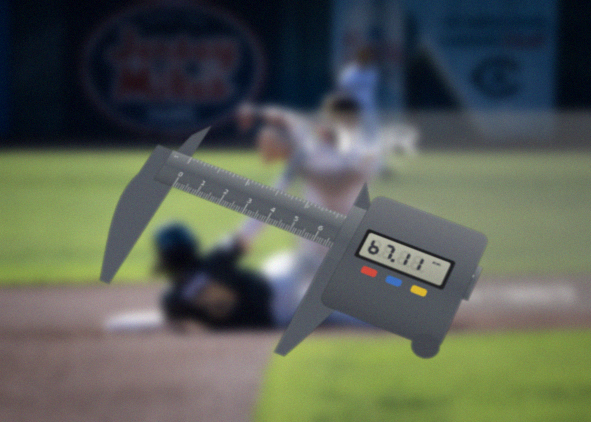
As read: 67.11; mm
